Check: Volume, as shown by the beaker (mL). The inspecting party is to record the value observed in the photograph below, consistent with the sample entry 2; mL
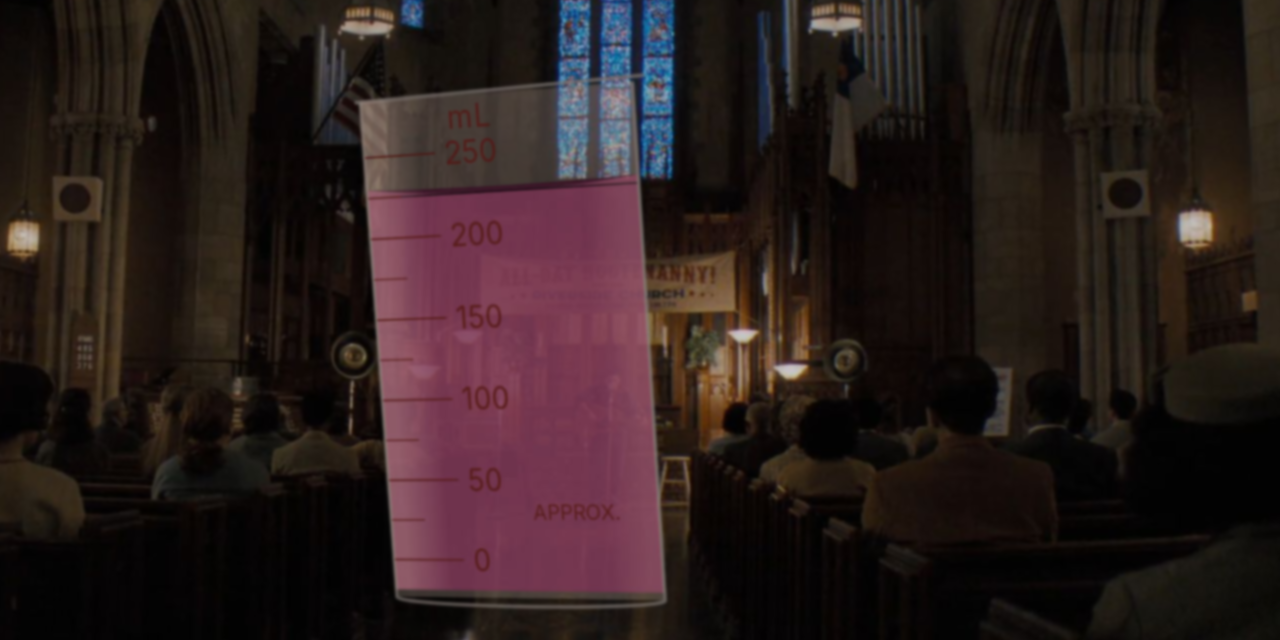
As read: 225; mL
